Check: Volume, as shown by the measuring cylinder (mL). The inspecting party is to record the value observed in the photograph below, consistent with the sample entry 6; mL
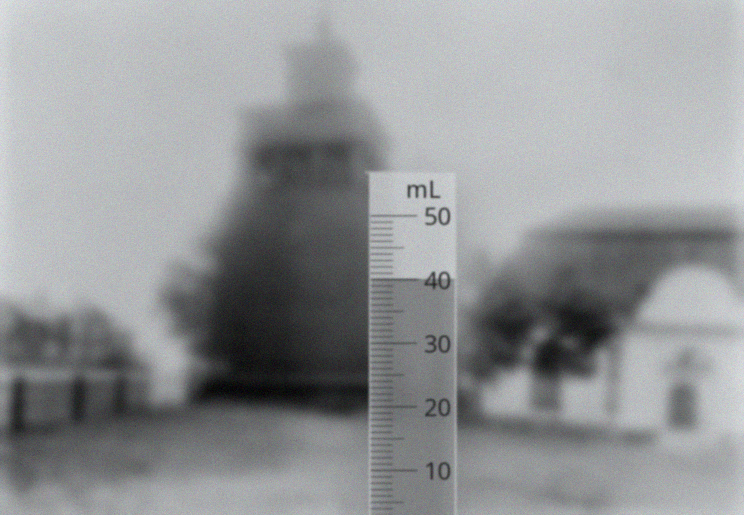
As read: 40; mL
